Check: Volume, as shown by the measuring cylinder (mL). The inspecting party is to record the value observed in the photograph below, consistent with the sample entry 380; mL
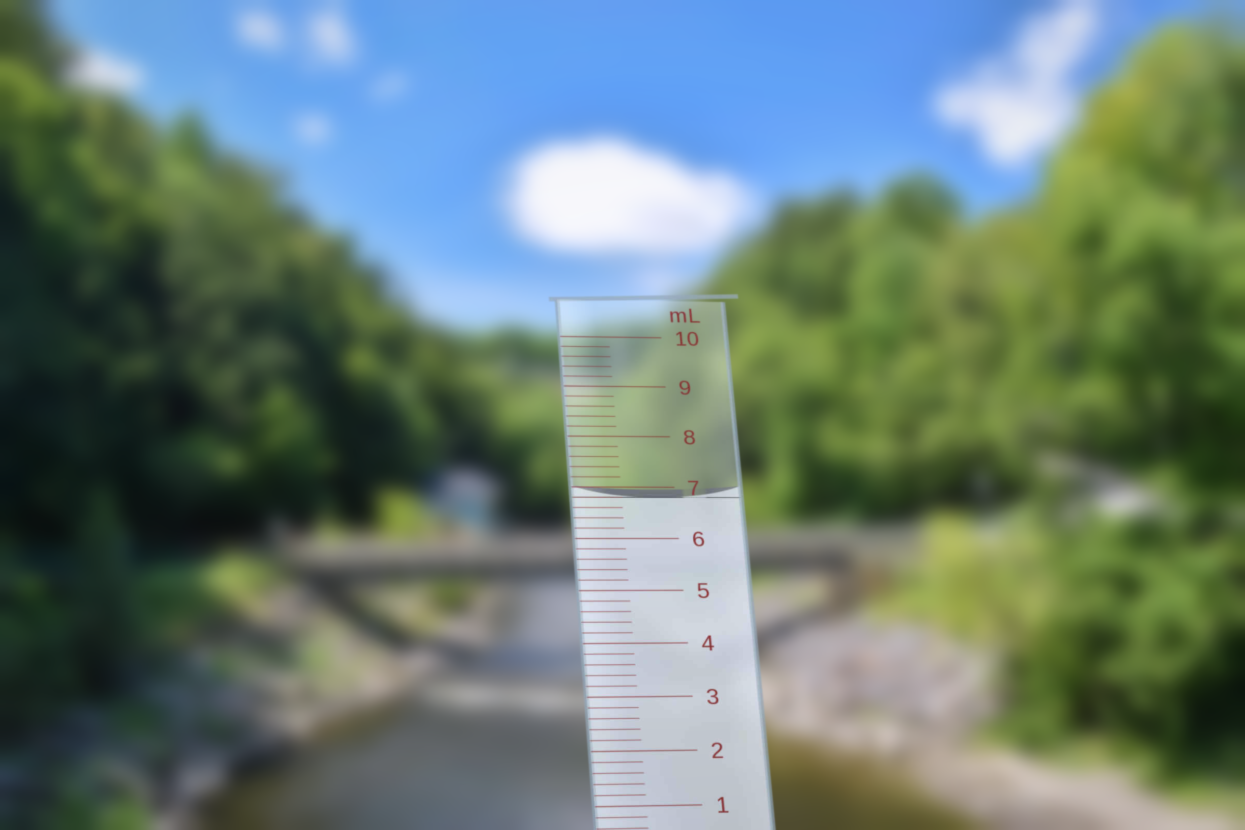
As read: 6.8; mL
